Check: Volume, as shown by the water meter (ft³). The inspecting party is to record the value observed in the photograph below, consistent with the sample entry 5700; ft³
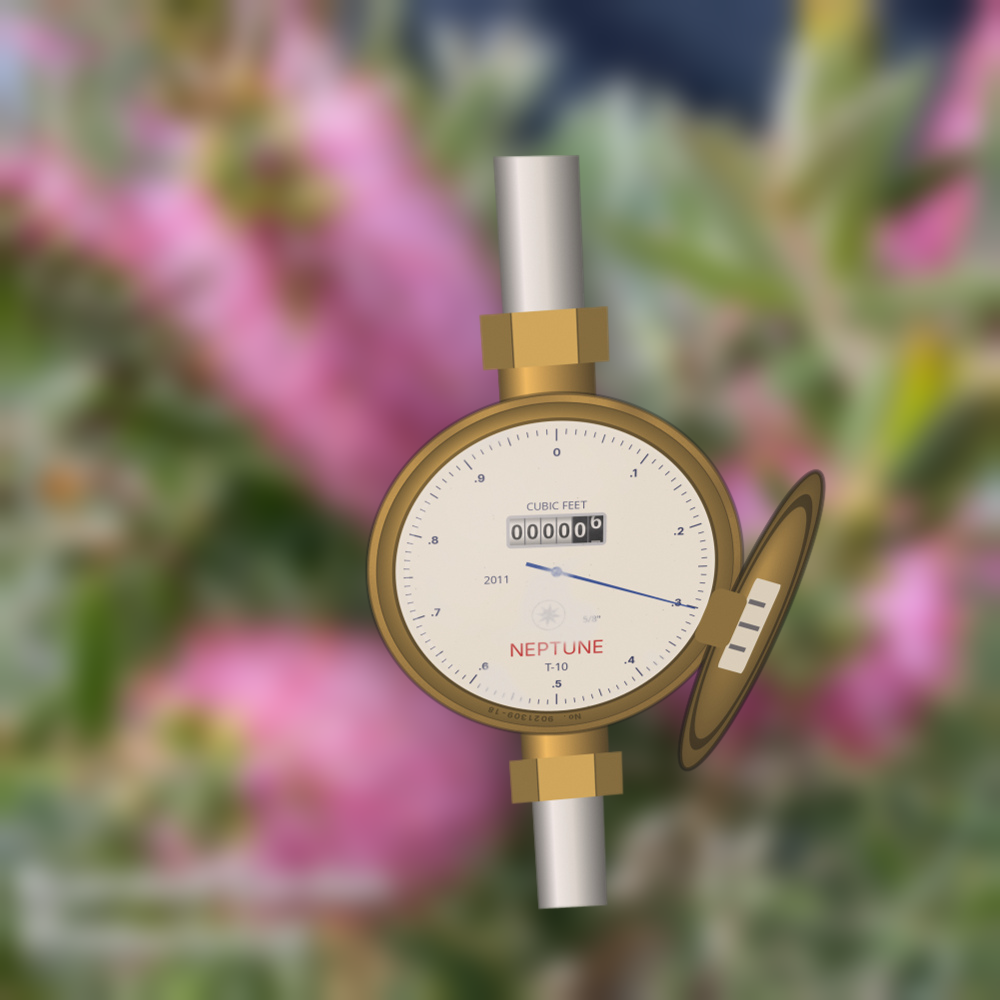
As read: 6.30; ft³
